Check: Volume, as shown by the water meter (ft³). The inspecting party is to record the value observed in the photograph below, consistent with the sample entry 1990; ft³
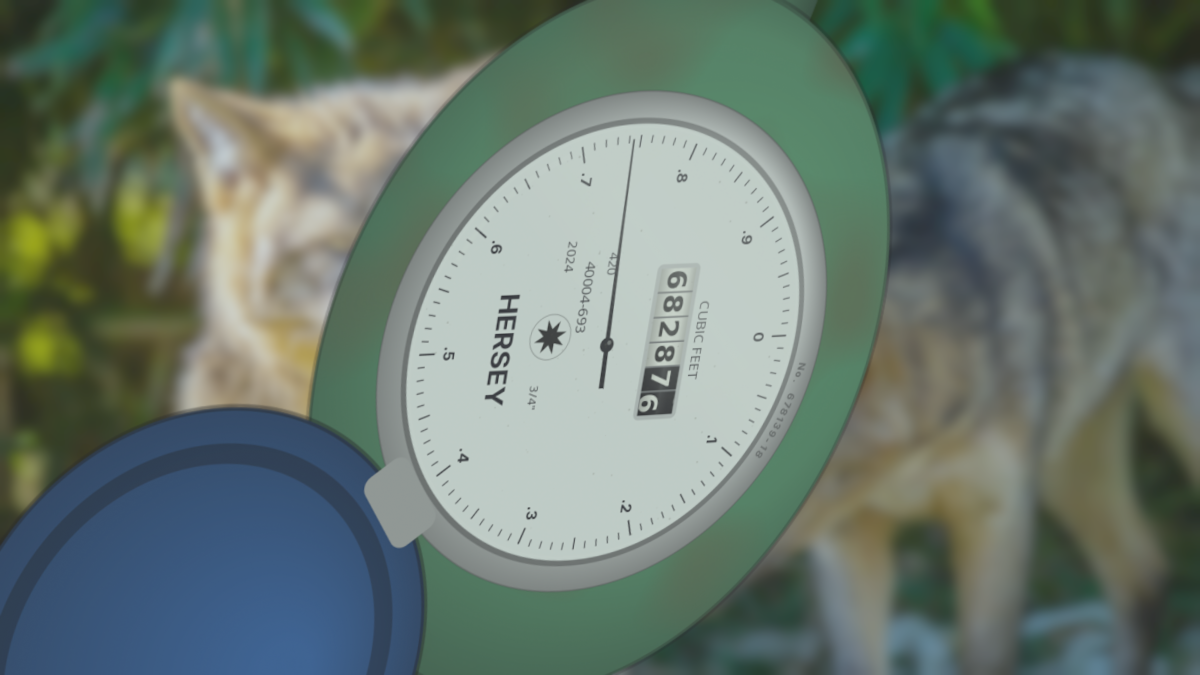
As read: 682875.74; ft³
